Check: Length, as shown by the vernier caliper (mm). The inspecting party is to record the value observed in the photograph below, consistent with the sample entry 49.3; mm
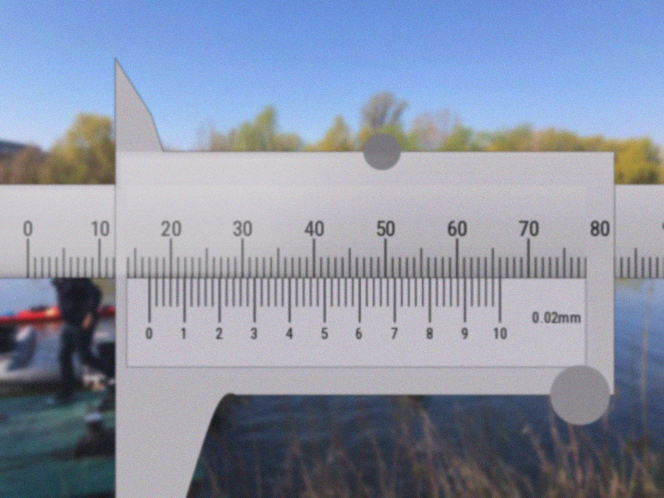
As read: 17.0; mm
